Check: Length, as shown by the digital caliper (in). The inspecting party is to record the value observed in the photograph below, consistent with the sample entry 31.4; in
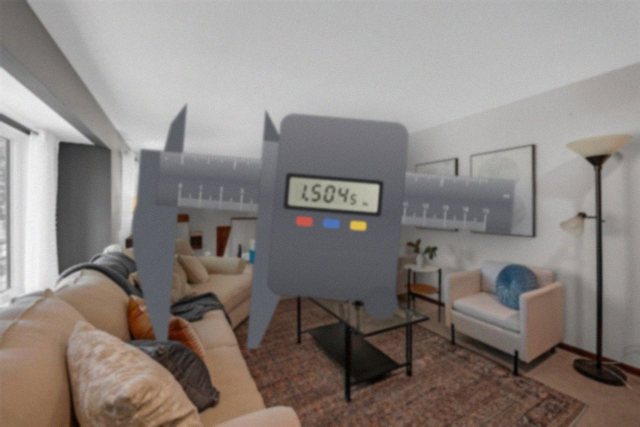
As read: 1.5045; in
